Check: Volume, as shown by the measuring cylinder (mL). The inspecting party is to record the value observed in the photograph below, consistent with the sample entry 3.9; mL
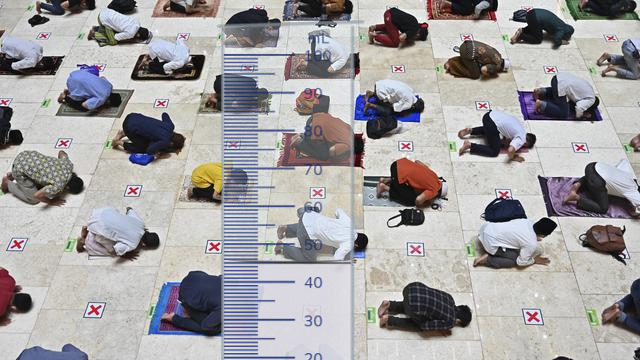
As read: 45; mL
